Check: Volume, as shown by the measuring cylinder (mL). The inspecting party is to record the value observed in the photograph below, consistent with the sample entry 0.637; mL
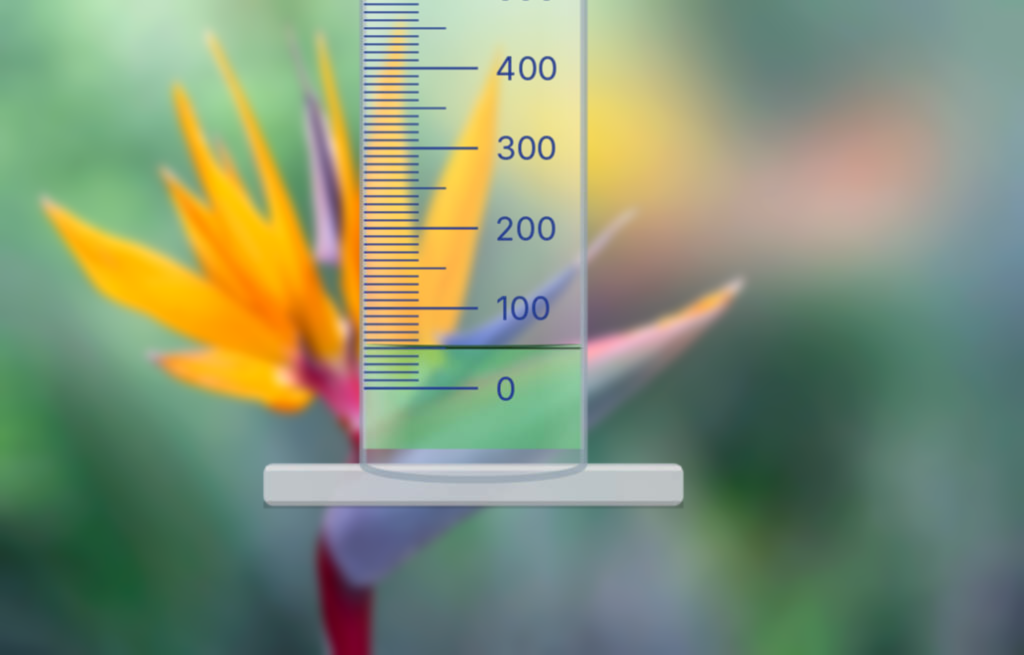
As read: 50; mL
